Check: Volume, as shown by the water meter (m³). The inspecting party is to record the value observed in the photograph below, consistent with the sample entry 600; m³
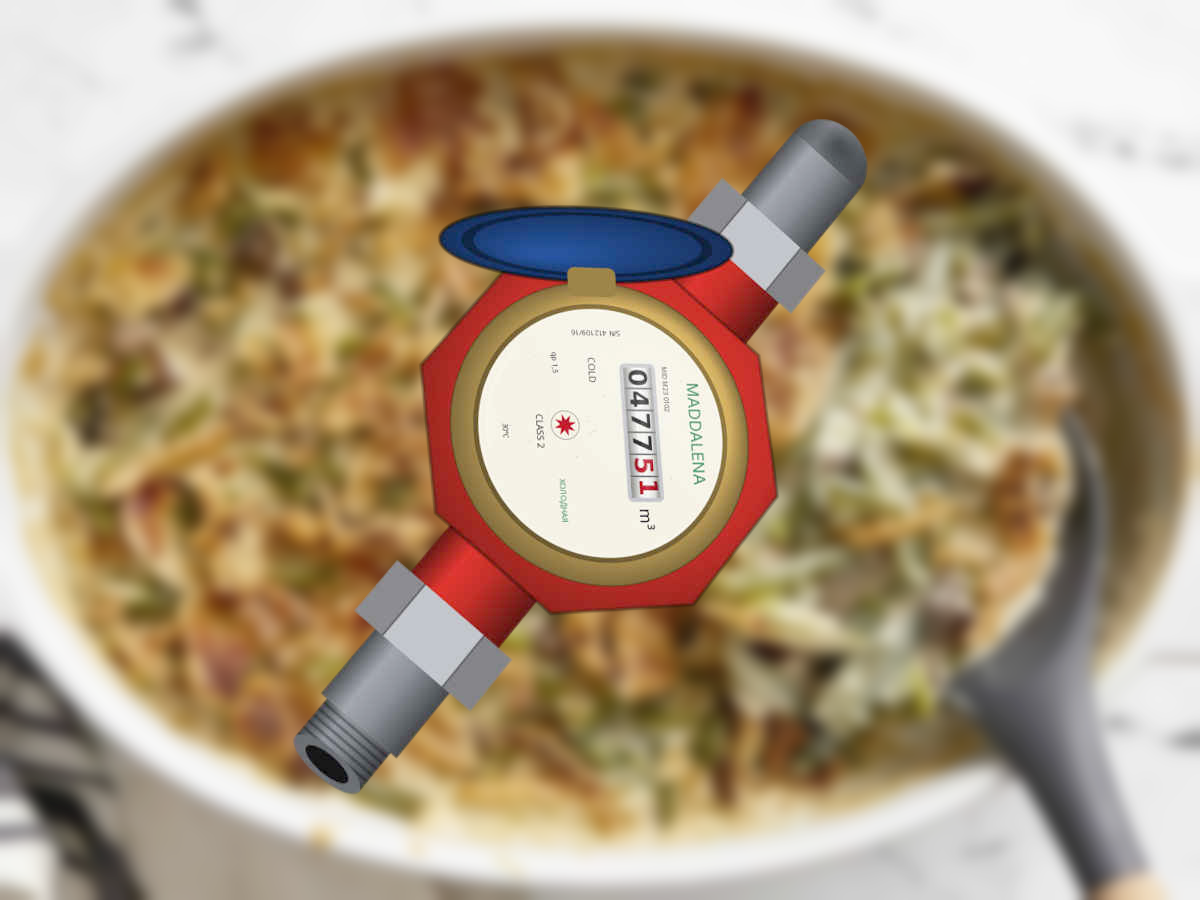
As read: 477.51; m³
